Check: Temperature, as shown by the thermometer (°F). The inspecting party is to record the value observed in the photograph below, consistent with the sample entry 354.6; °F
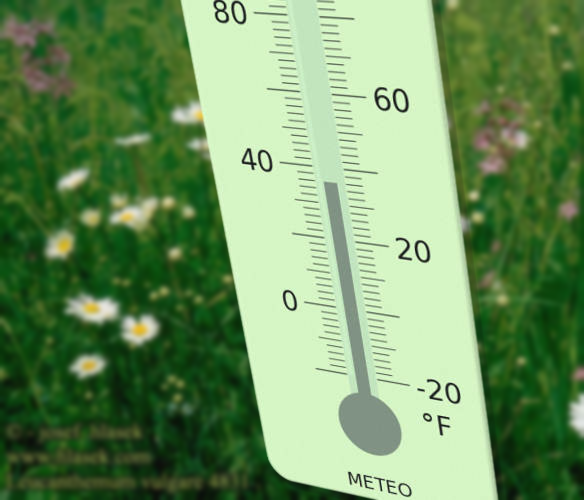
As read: 36; °F
